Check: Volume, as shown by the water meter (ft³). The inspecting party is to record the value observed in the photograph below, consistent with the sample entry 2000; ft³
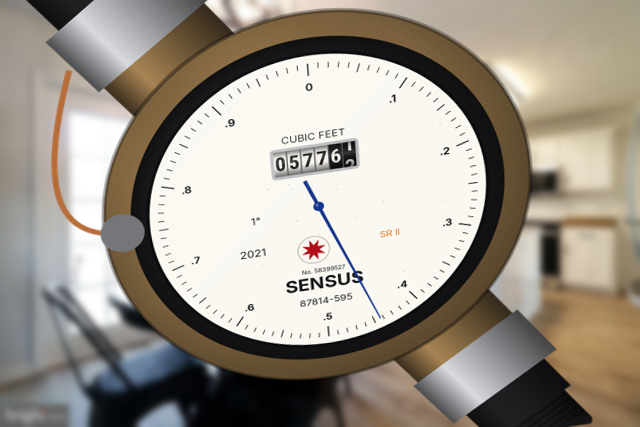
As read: 57761.44; ft³
